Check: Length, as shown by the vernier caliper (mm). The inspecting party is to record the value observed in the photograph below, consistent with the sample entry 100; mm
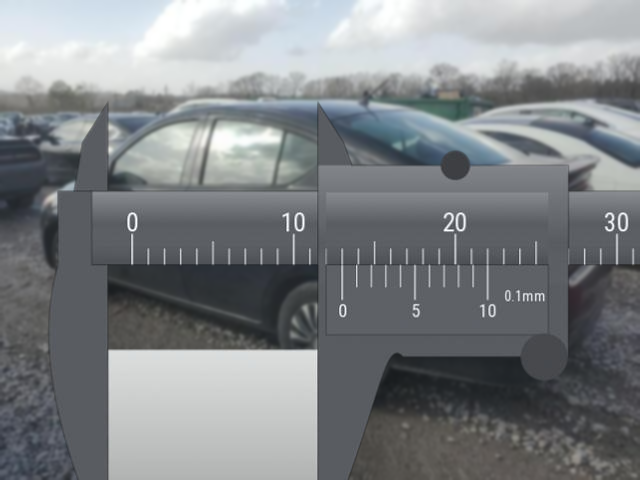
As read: 13.0; mm
